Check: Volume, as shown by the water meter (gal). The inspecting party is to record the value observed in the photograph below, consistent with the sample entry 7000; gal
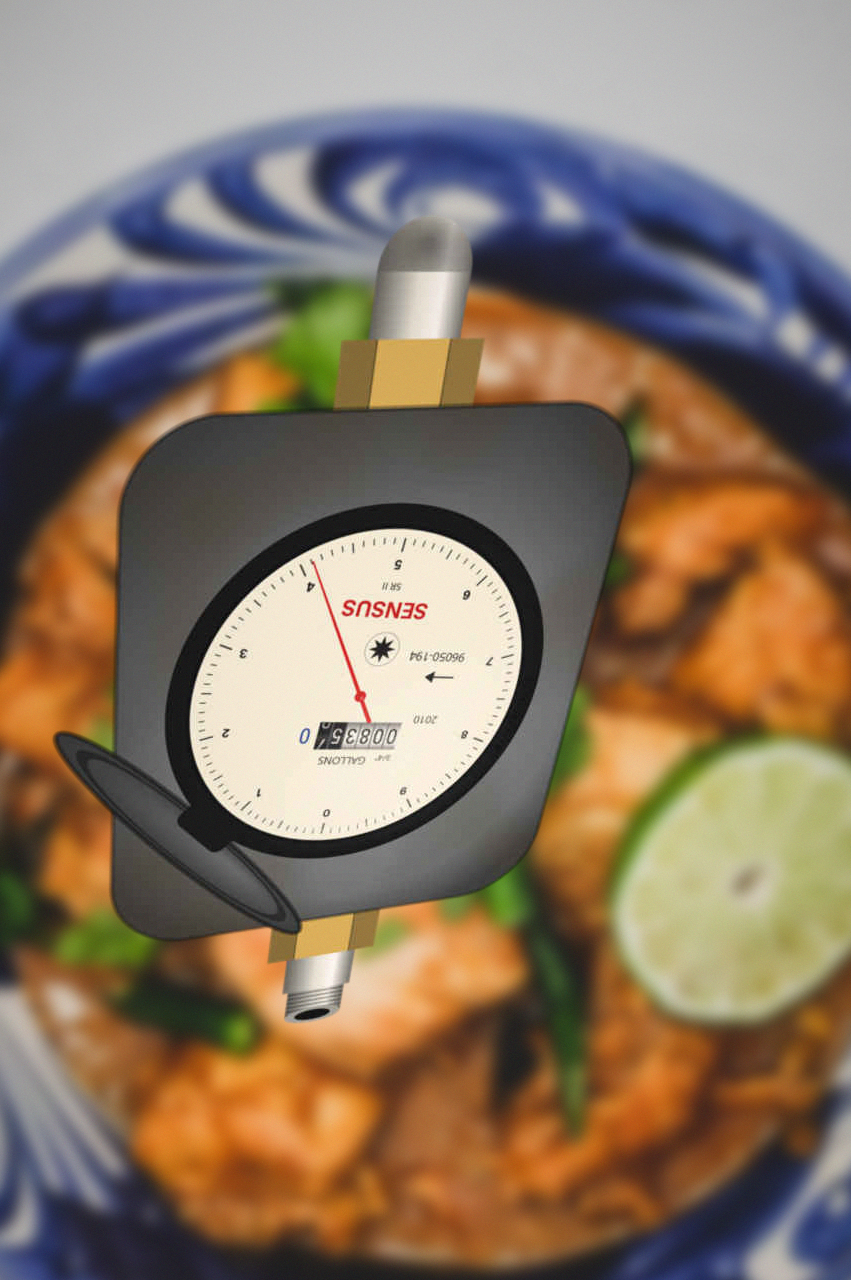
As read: 83574.1; gal
